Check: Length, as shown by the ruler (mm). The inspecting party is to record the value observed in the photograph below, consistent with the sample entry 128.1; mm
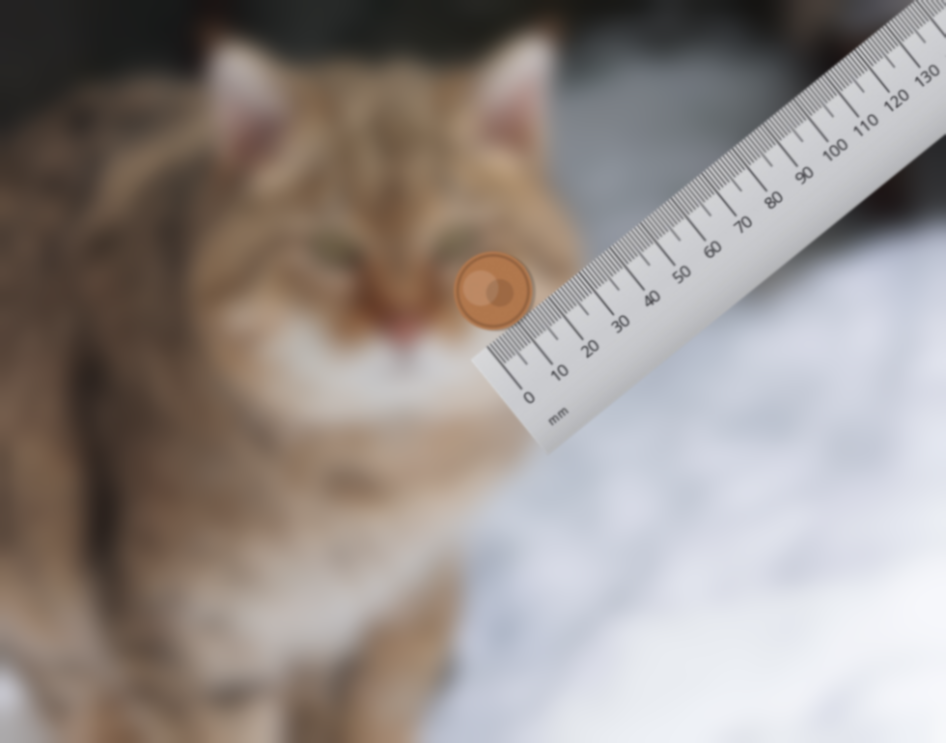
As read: 20; mm
